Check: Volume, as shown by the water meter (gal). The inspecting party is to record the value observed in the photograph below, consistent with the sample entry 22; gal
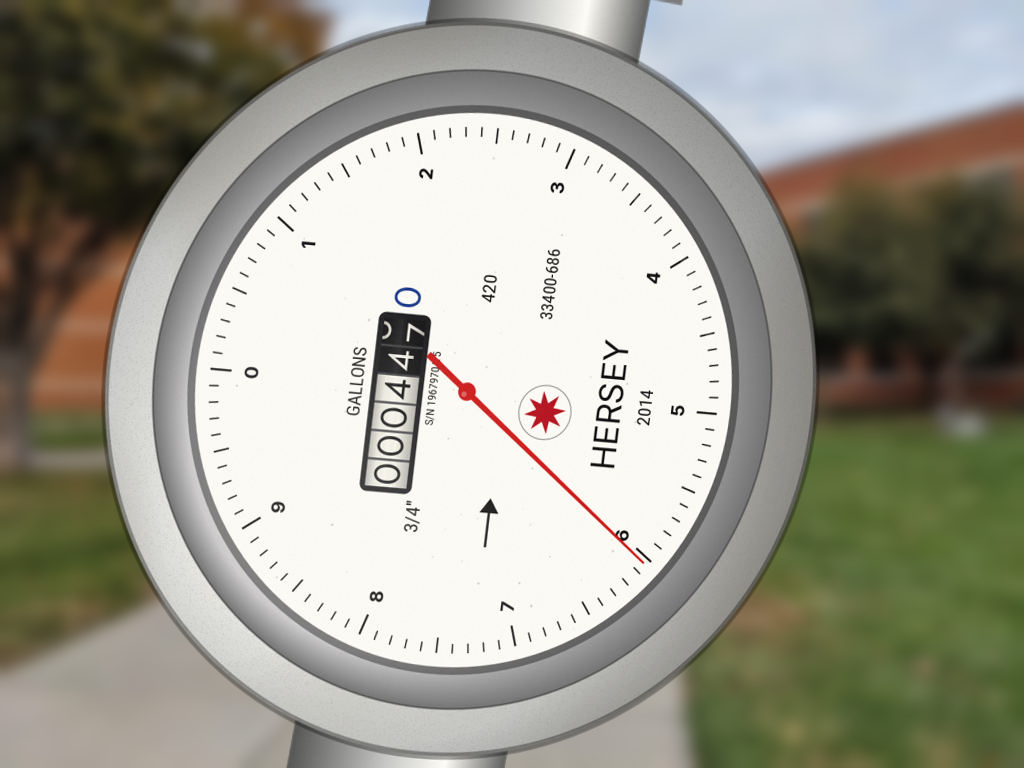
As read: 4466.0; gal
